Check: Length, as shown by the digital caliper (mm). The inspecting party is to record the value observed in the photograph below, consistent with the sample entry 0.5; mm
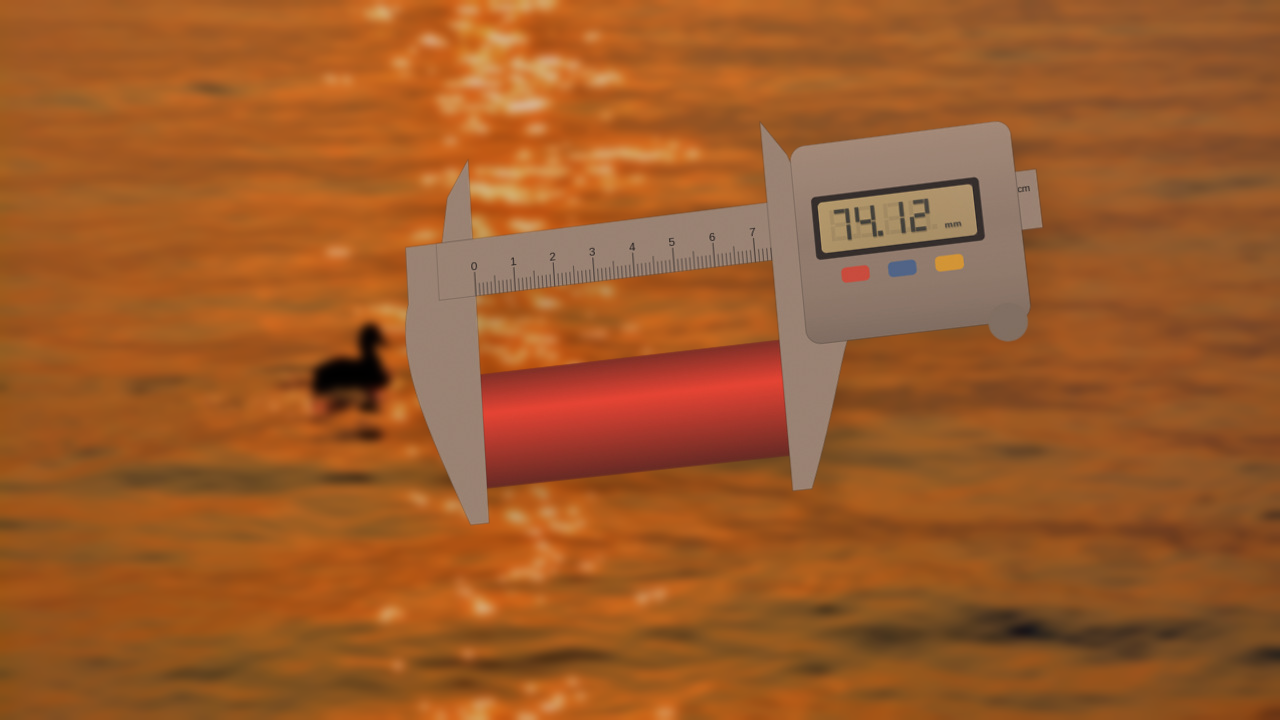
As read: 74.12; mm
